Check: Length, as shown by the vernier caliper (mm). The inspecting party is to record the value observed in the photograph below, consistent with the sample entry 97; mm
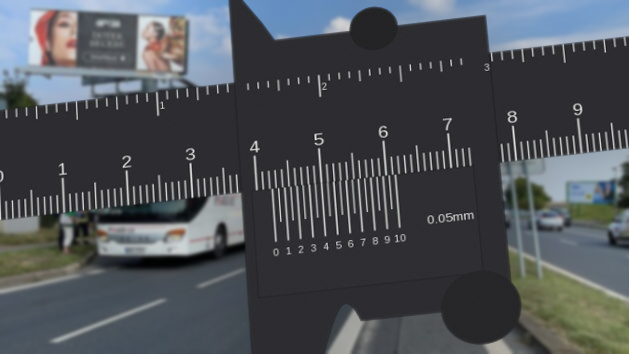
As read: 42.4; mm
